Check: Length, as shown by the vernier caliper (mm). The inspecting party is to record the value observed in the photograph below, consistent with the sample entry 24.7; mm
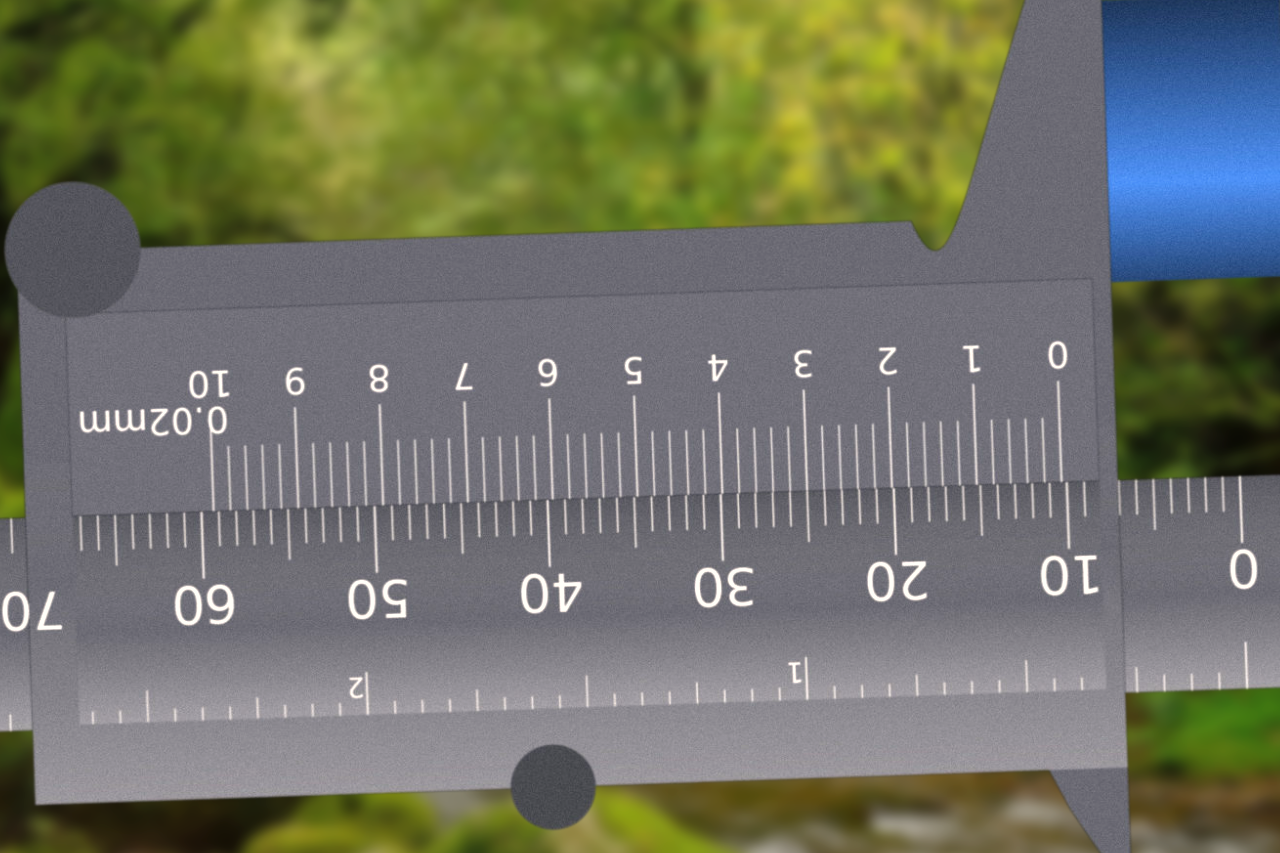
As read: 10.3; mm
